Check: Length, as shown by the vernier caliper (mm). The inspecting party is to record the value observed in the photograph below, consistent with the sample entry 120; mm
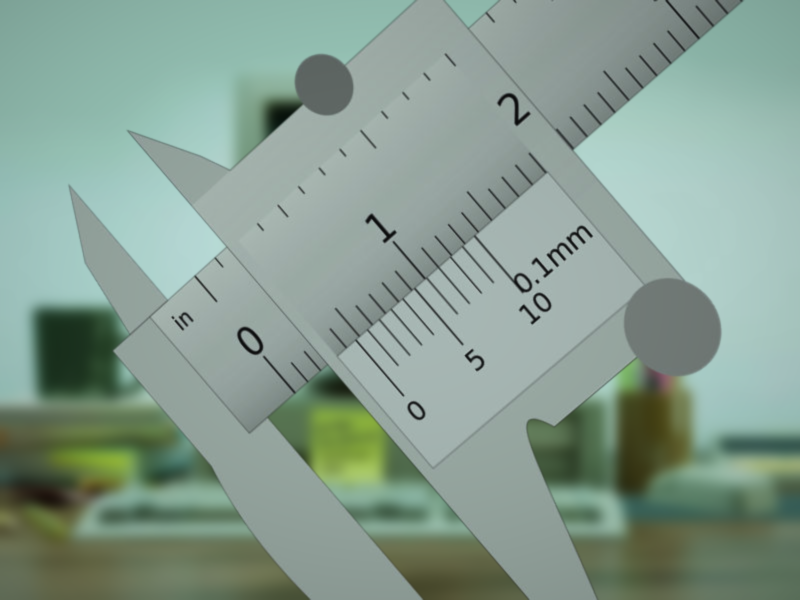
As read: 4.7; mm
